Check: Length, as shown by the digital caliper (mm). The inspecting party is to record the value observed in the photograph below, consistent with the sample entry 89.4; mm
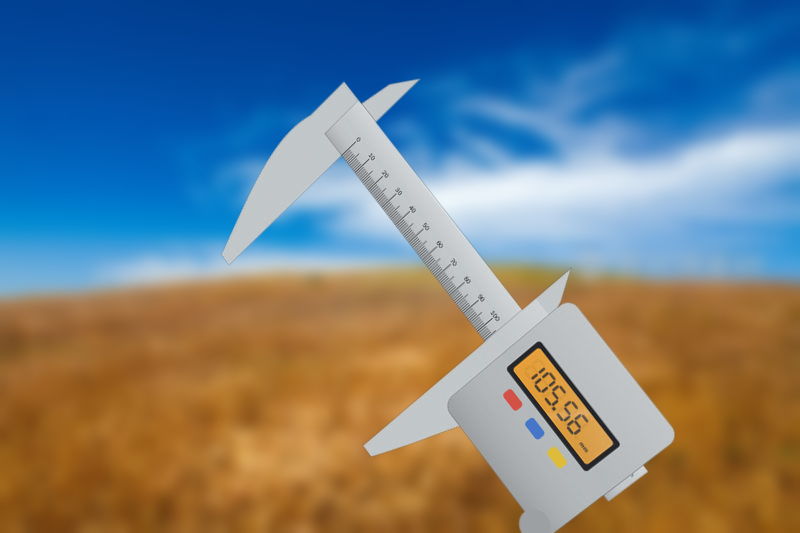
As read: 105.56; mm
